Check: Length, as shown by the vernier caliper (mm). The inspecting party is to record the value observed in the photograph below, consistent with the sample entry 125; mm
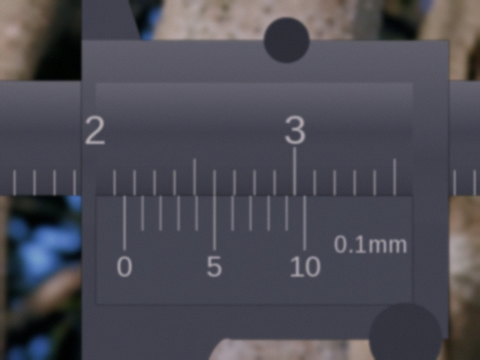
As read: 21.5; mm
